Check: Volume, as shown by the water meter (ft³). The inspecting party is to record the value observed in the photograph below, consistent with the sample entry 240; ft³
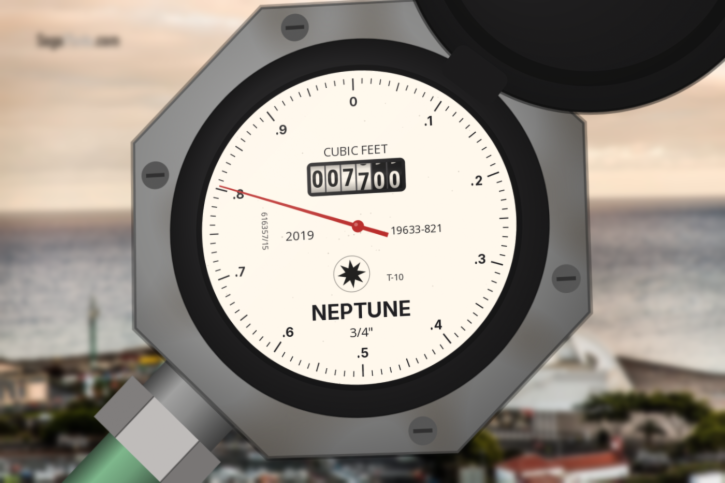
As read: 7699.80; ft³
